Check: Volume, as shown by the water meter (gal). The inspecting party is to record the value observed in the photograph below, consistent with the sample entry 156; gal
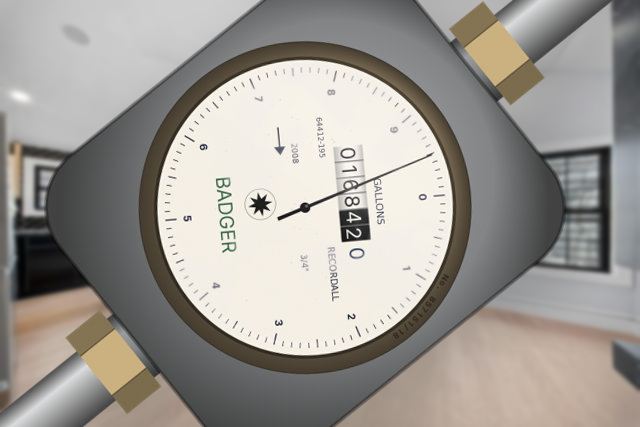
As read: 168419.5; gal
